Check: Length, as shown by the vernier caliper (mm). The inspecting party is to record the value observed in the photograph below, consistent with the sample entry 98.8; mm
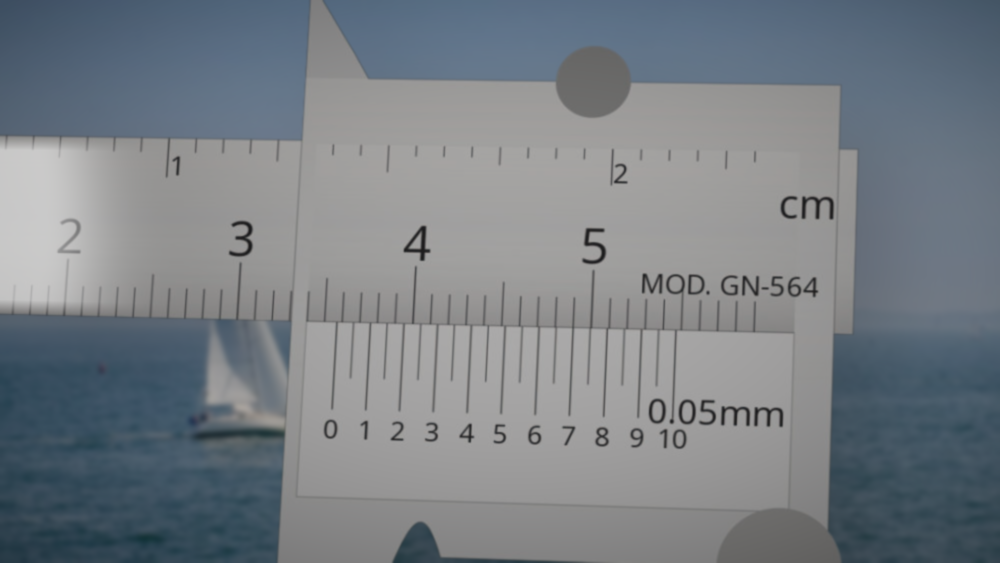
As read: 35.7; mm
